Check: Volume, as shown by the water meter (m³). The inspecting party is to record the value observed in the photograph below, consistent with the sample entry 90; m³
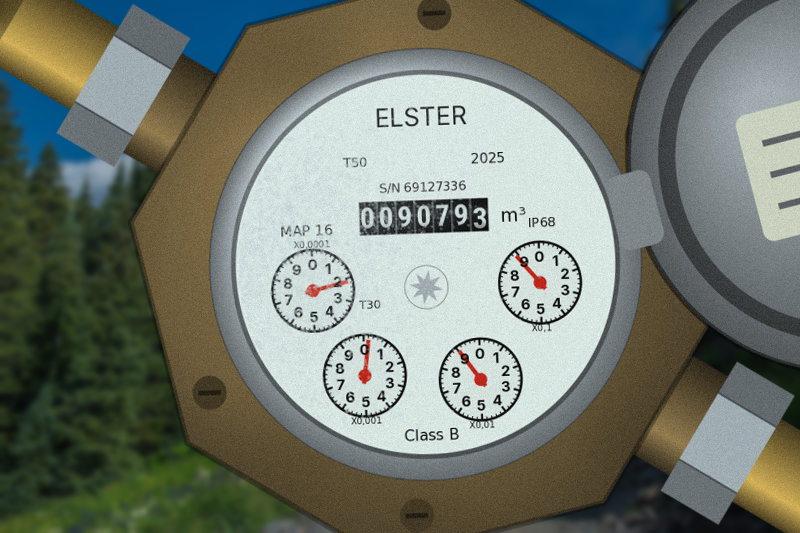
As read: 90792.8902; m³
